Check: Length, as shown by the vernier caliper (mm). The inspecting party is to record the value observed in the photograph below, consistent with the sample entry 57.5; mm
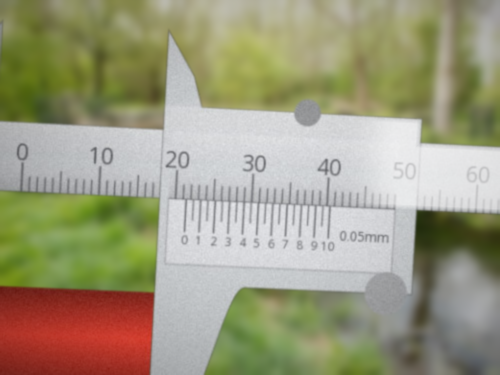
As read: 21.4; mm
